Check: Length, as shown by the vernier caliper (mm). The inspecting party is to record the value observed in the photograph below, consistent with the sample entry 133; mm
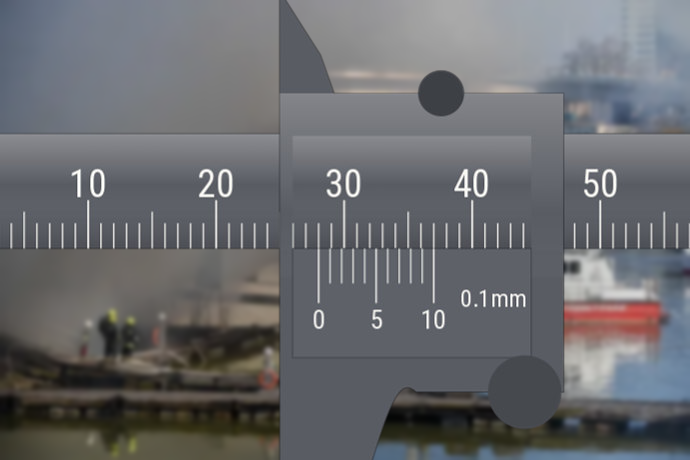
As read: 28.0; mm
